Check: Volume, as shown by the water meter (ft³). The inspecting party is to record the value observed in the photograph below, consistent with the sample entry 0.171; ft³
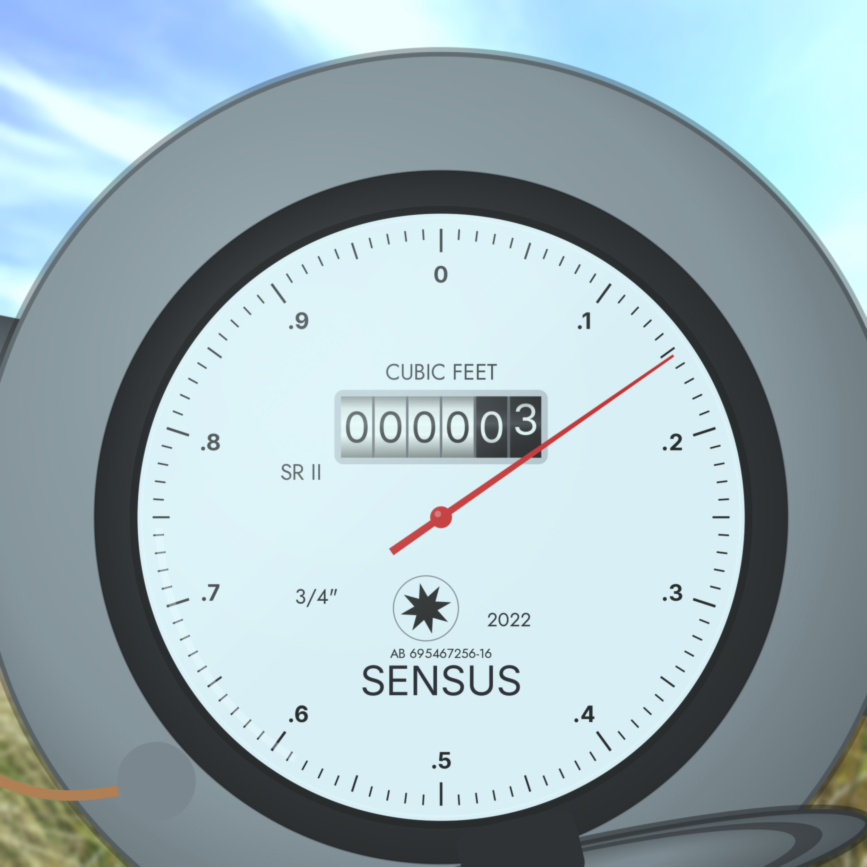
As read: 3.15; ft³
